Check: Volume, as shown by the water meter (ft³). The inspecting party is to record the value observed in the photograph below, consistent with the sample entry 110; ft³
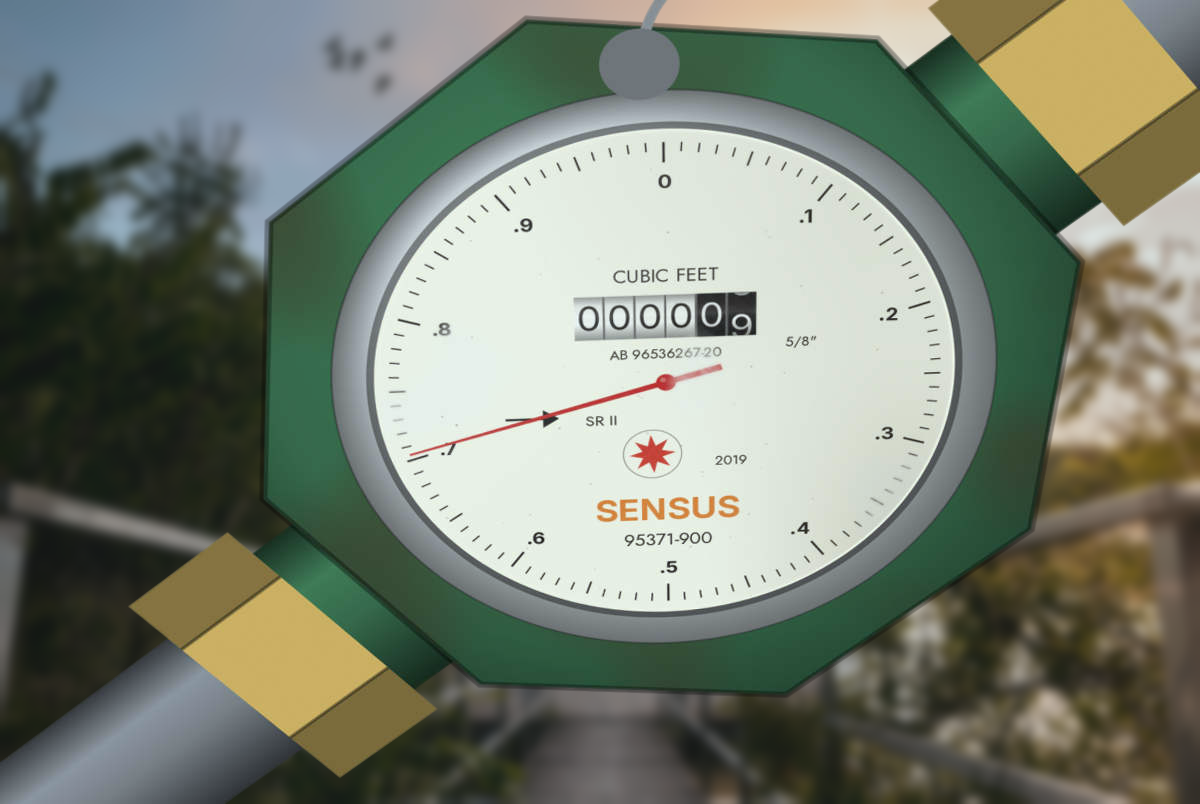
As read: 8.70; ft³
